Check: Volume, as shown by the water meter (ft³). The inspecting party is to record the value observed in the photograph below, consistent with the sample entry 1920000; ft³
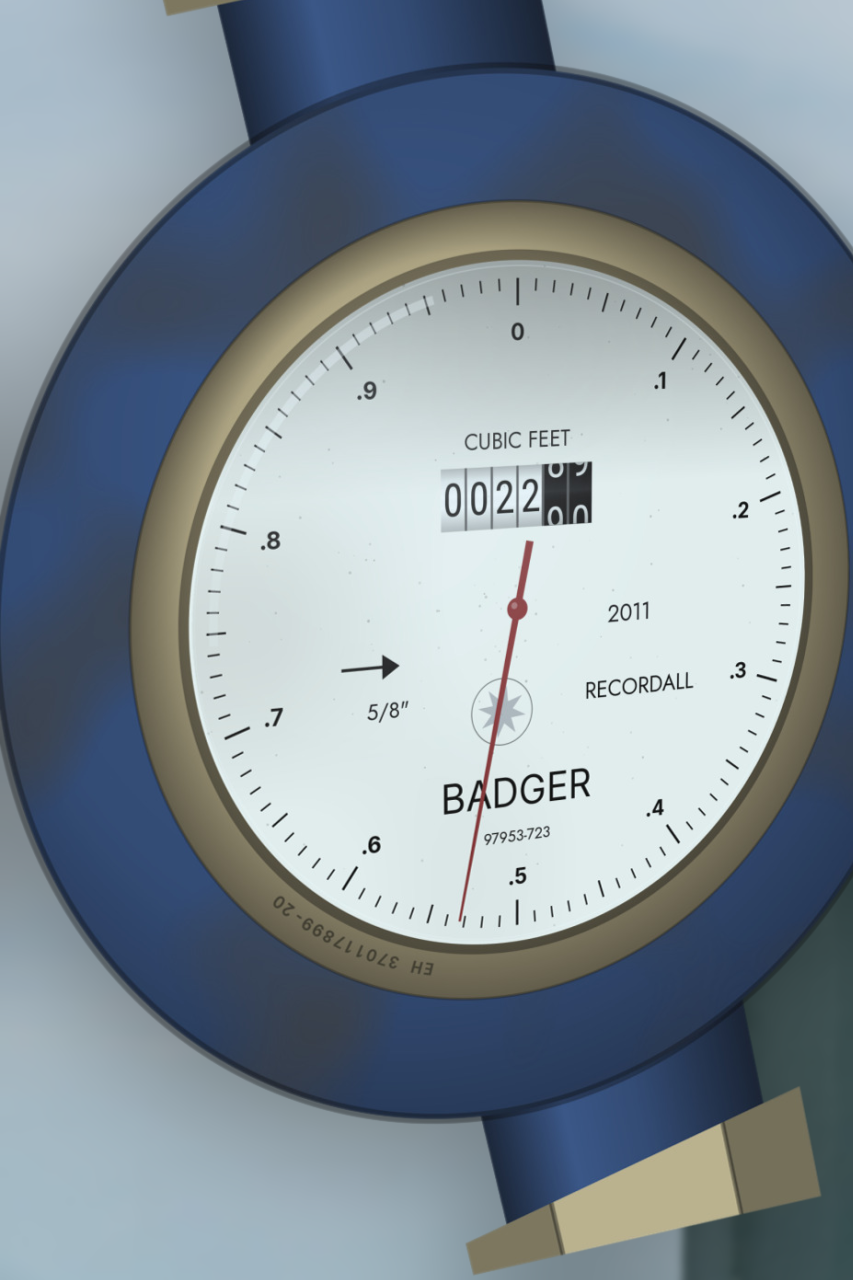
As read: 2289.53; ft³
